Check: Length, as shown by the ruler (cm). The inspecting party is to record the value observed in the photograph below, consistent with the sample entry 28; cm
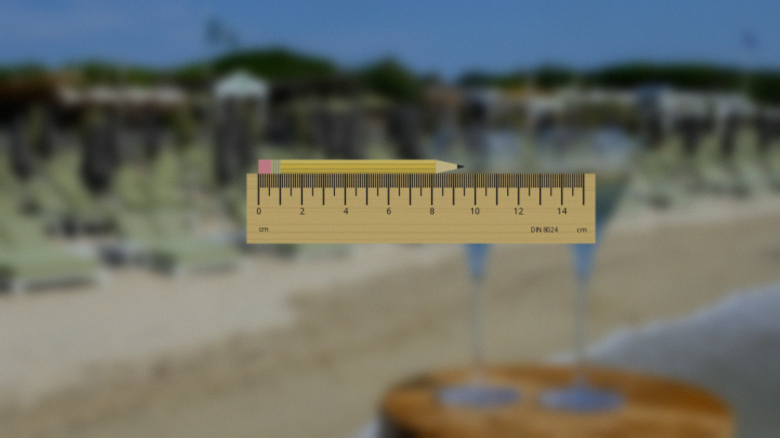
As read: 9.5; cm
